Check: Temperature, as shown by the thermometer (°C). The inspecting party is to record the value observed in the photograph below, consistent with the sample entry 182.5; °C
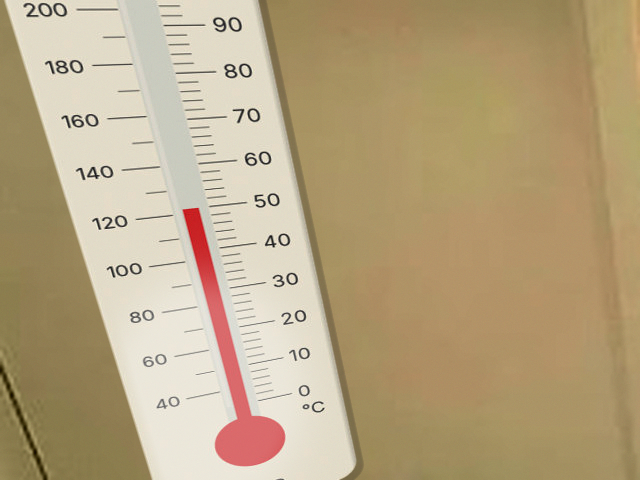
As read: 50; °C
